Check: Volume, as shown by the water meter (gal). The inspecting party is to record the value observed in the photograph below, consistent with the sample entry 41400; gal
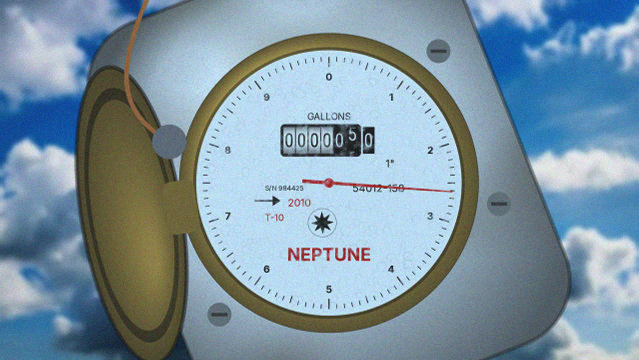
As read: 52.6; gal
